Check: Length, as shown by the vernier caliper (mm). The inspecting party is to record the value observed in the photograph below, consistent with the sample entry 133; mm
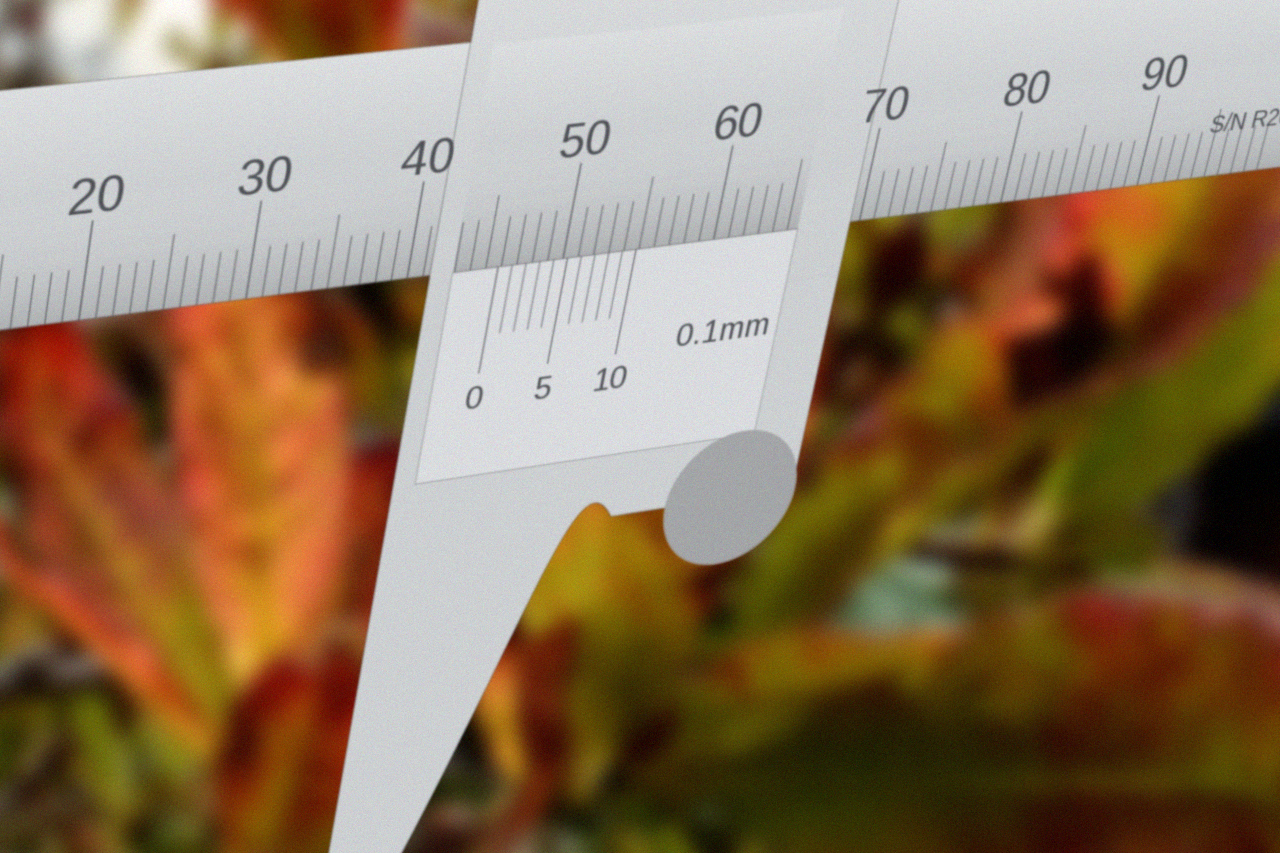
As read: 45.8; mm
